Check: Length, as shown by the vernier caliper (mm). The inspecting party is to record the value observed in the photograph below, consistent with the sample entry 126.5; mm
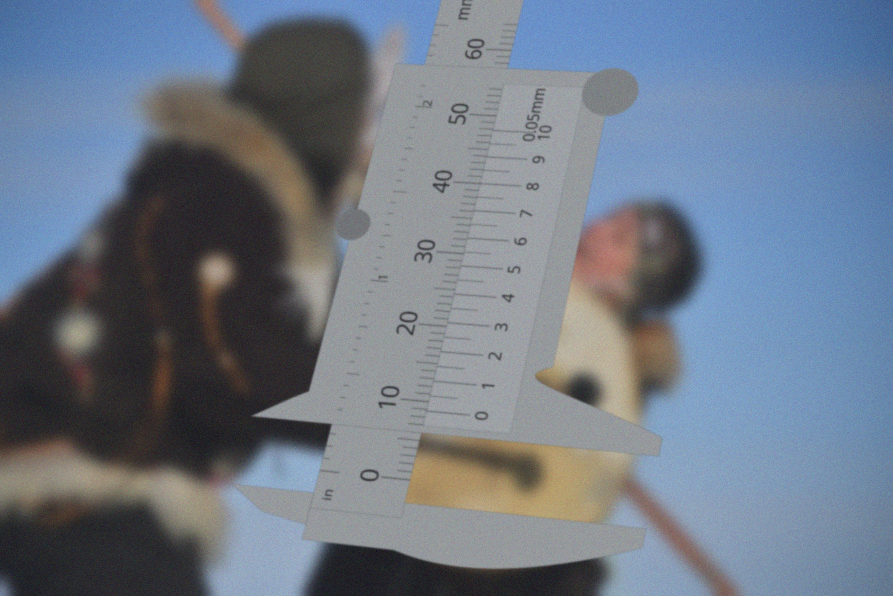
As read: 8.8; mm
